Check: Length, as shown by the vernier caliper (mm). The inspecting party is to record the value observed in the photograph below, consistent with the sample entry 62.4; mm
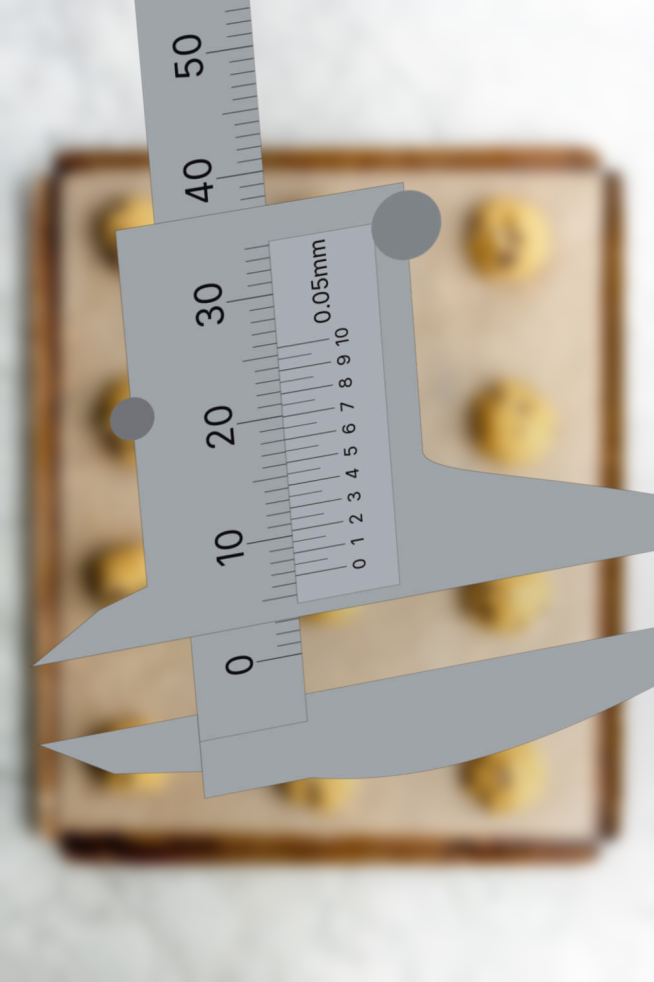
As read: 6.6; mm
